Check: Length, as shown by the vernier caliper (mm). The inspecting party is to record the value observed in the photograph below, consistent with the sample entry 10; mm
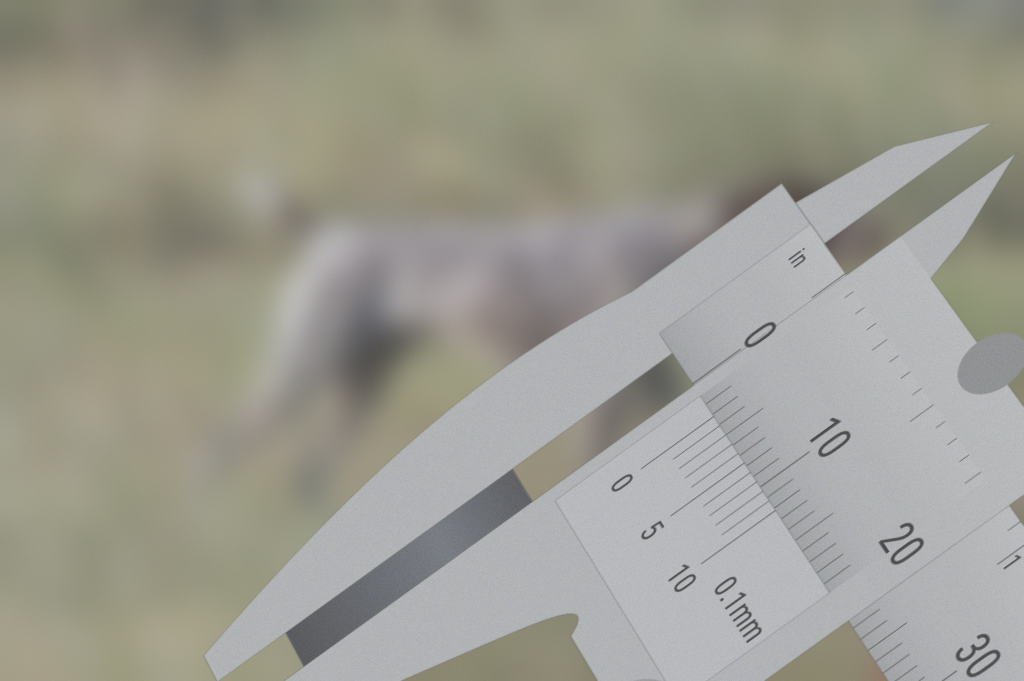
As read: 3.2; mm
